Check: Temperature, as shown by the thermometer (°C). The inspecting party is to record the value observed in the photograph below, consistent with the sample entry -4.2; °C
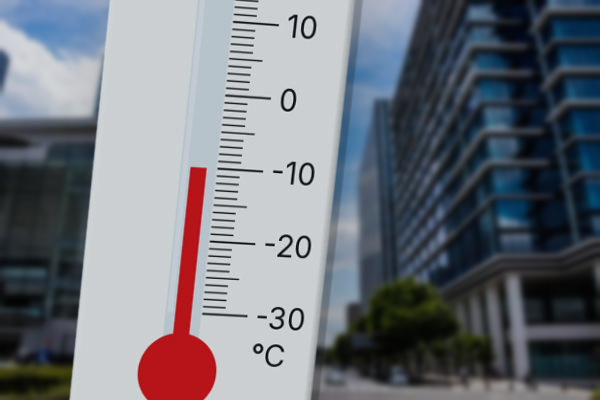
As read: -10; °C
